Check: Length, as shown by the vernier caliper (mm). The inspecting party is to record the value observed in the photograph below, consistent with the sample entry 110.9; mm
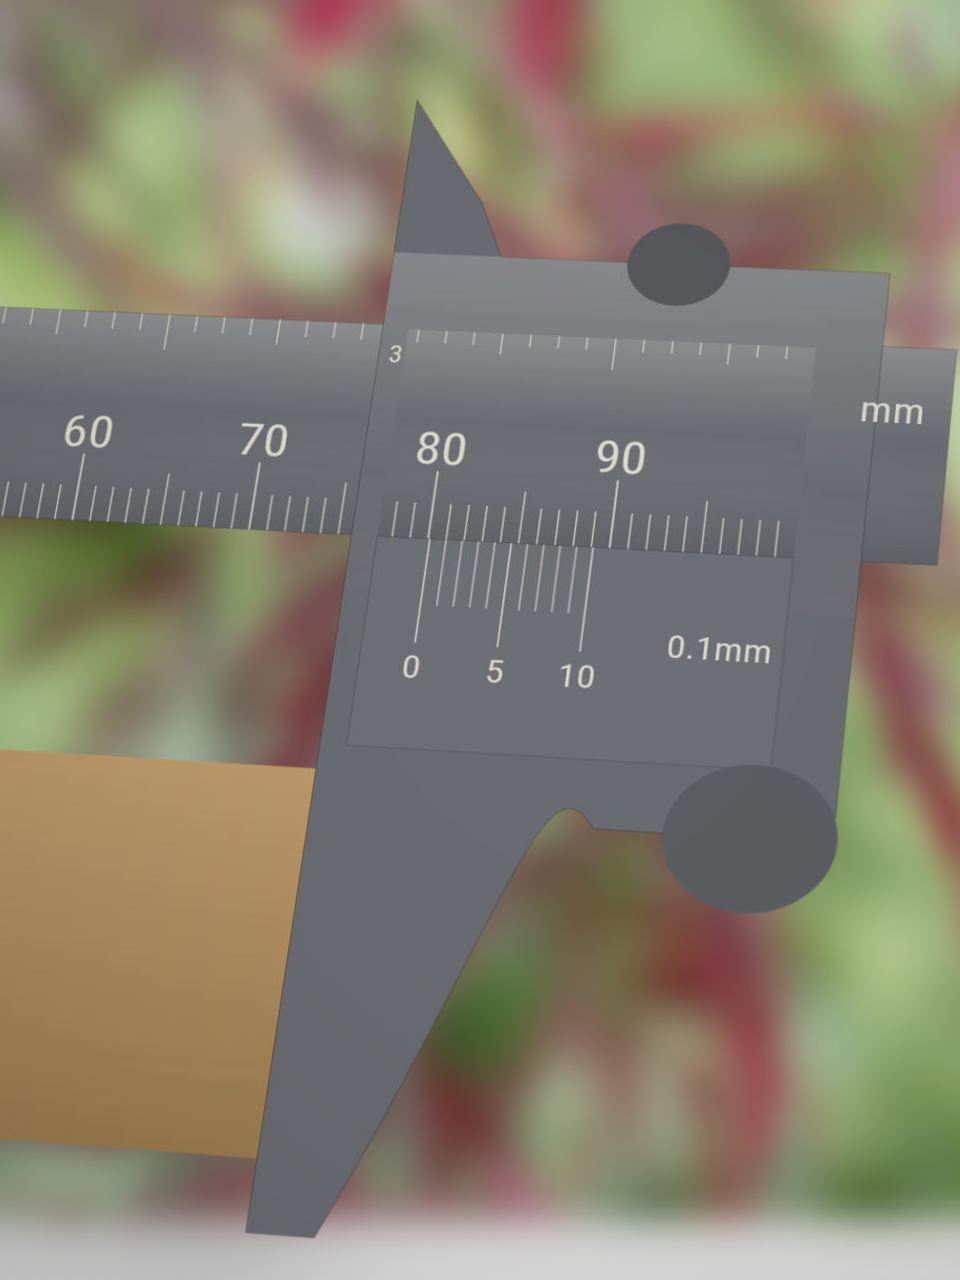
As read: 80.1; mm
